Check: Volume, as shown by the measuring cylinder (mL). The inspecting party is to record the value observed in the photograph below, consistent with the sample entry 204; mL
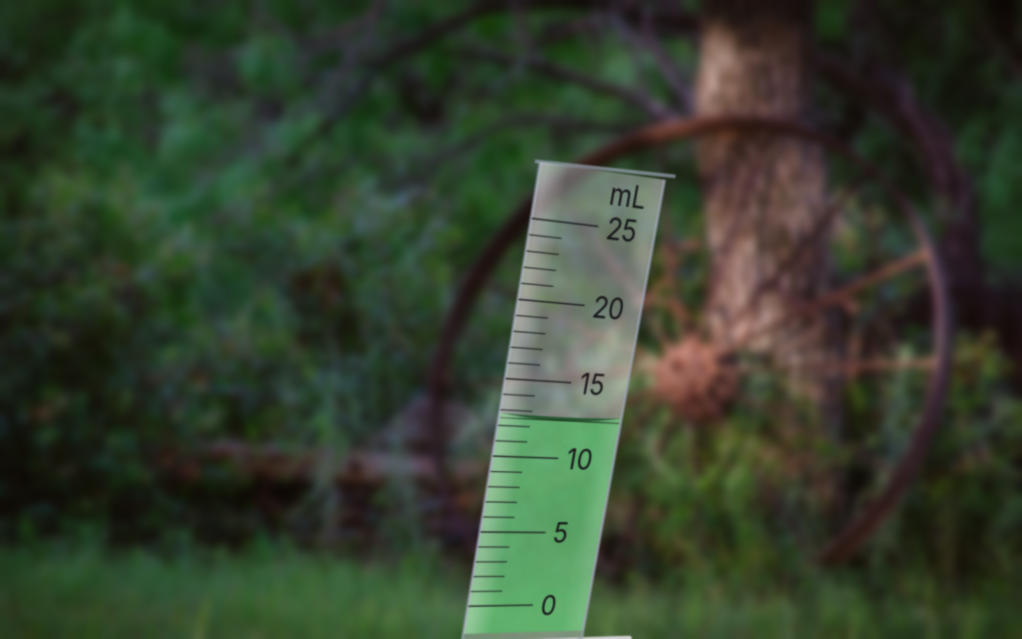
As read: 12.5; mL
